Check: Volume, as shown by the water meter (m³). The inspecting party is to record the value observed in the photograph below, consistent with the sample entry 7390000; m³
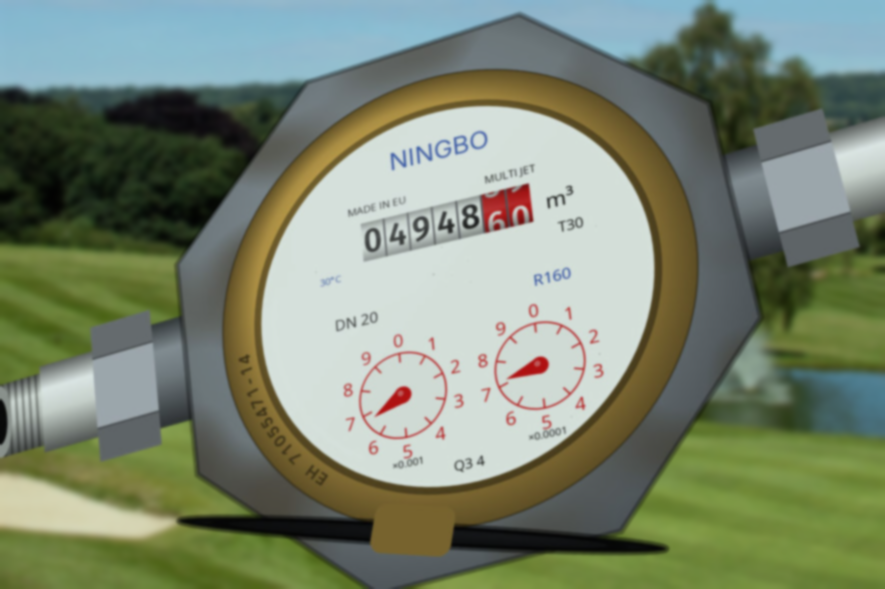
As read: 4948.5967; m³
